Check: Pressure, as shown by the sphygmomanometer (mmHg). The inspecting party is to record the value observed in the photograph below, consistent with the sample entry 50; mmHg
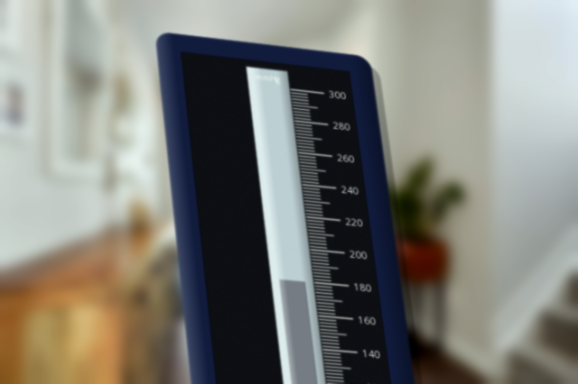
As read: 180; mmHg
